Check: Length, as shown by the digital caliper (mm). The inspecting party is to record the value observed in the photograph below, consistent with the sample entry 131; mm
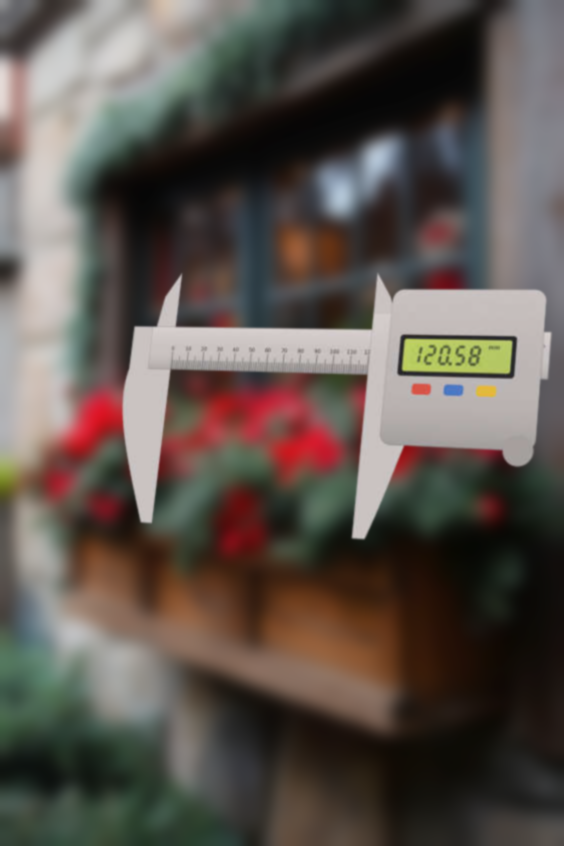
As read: 120.58; mm
